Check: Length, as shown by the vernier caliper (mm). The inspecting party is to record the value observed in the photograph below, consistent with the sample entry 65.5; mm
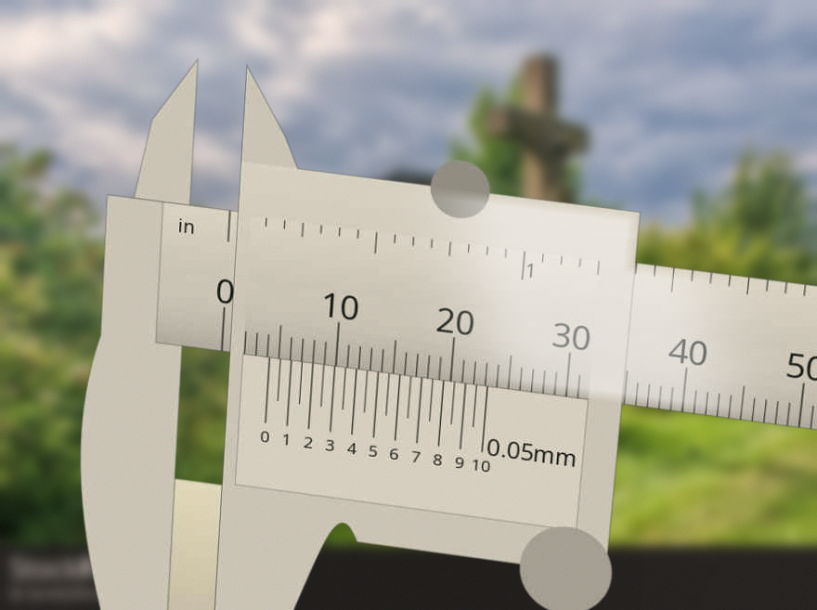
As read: 4.2; mm
